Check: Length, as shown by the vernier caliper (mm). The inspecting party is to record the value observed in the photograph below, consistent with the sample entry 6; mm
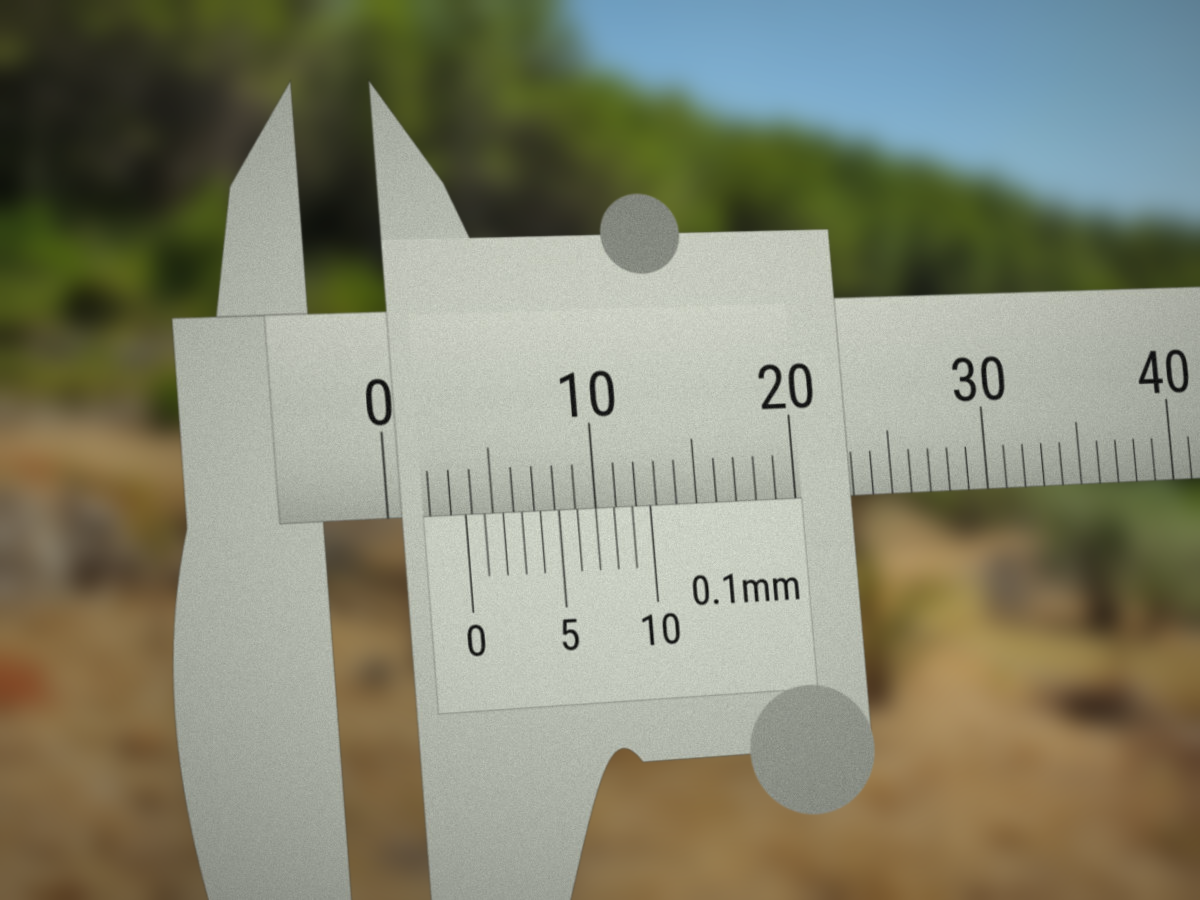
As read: 3.7; mm
